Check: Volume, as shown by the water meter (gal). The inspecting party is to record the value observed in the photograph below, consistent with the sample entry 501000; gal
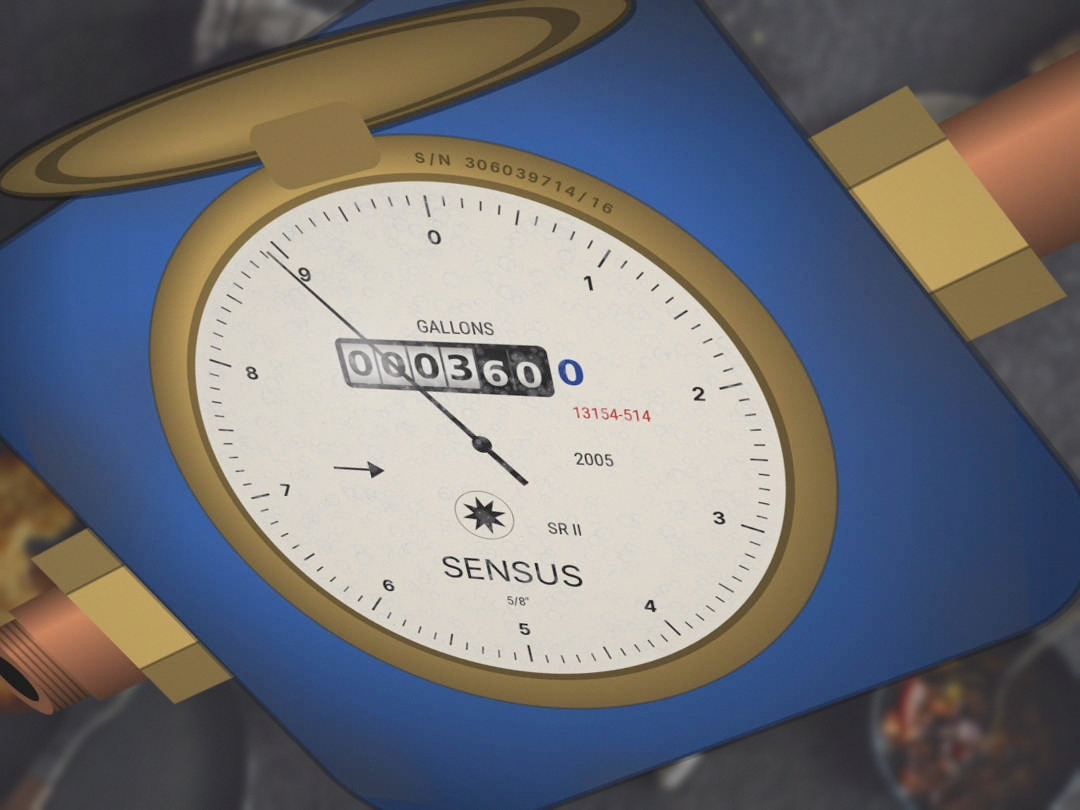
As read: 3598.9; gal
